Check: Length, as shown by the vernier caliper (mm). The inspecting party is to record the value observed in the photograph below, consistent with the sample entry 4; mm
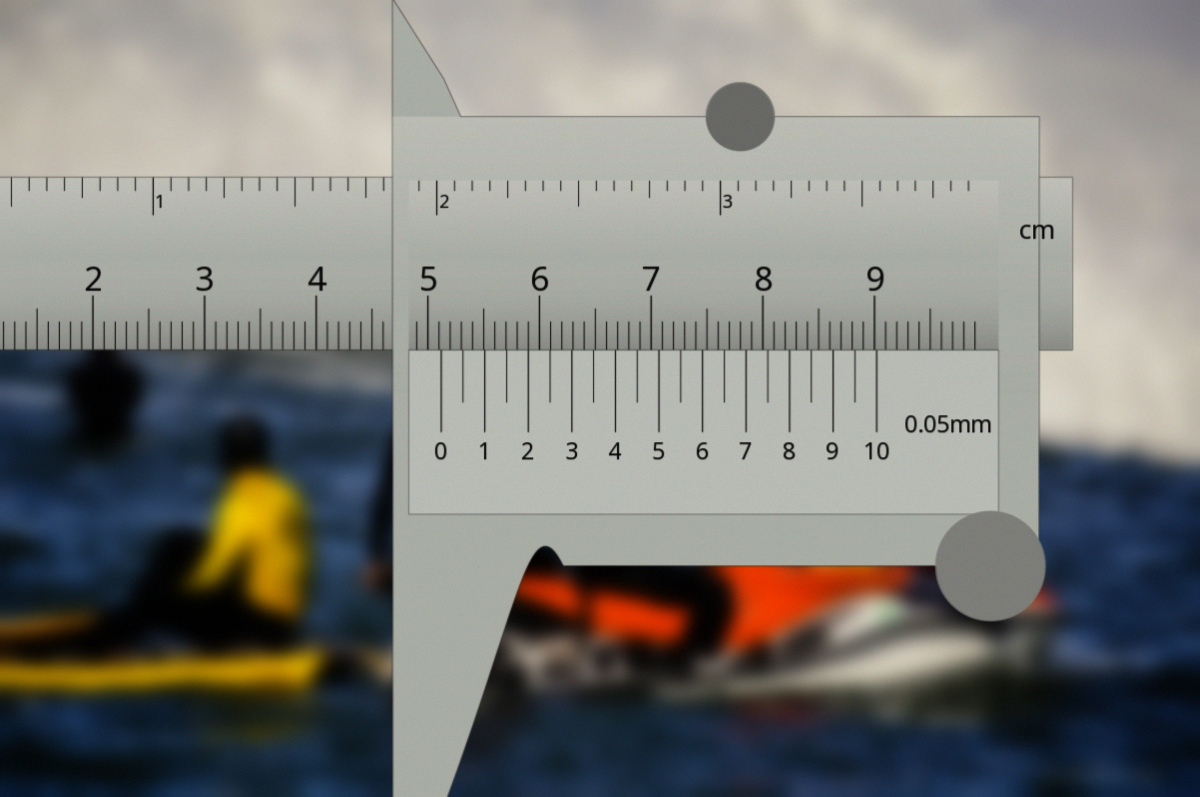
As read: 51.2; mm
